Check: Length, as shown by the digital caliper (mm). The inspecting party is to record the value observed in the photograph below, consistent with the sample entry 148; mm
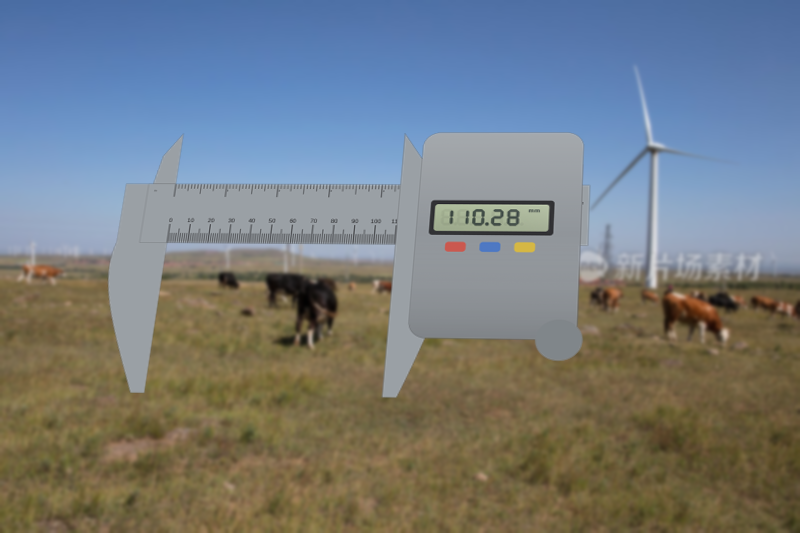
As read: 110.28; mm
